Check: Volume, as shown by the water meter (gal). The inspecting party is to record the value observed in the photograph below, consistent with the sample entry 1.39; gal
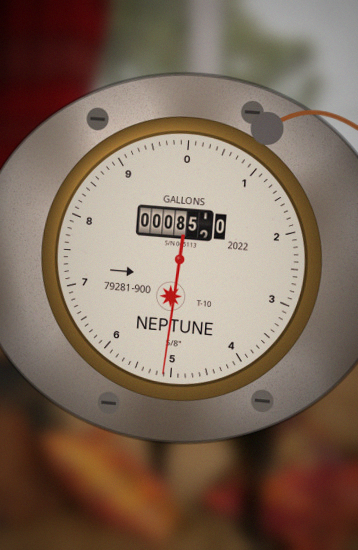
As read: 8515.1; gal
